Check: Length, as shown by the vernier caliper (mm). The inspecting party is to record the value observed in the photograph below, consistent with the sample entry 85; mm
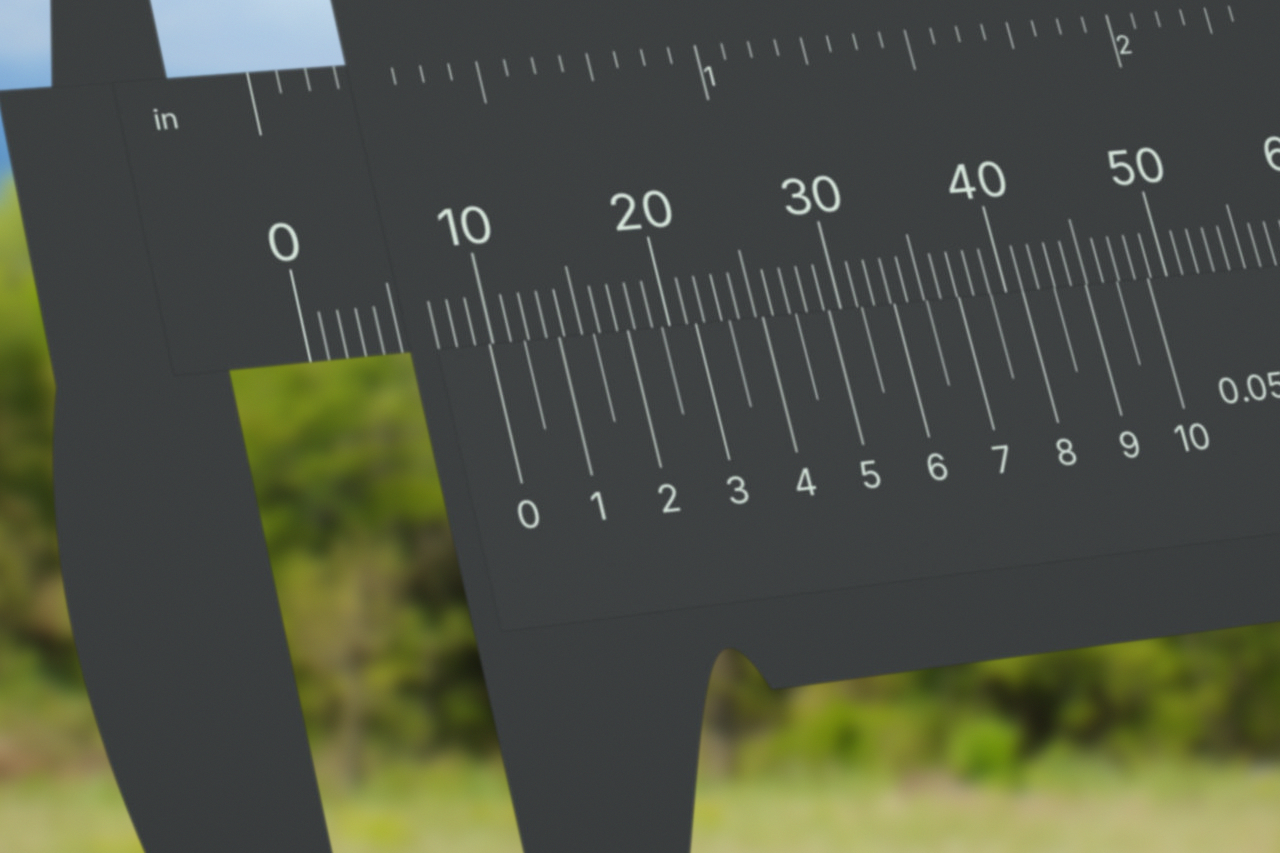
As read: 9.8; mm
